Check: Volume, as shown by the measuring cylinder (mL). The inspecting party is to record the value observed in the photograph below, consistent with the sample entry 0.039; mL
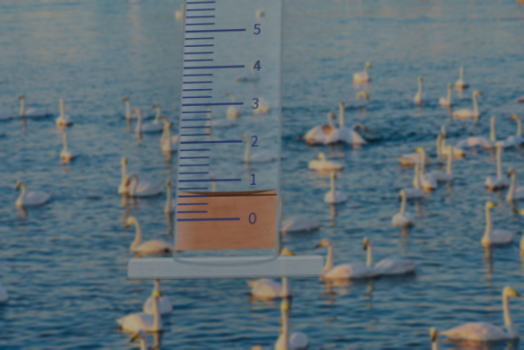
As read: 0.6; mL
